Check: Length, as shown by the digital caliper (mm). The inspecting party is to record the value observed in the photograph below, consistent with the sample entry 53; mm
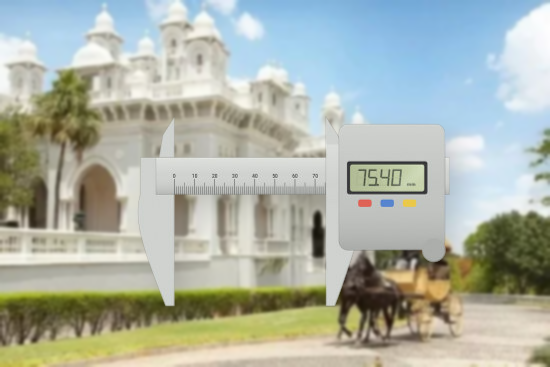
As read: 75.40; mm
